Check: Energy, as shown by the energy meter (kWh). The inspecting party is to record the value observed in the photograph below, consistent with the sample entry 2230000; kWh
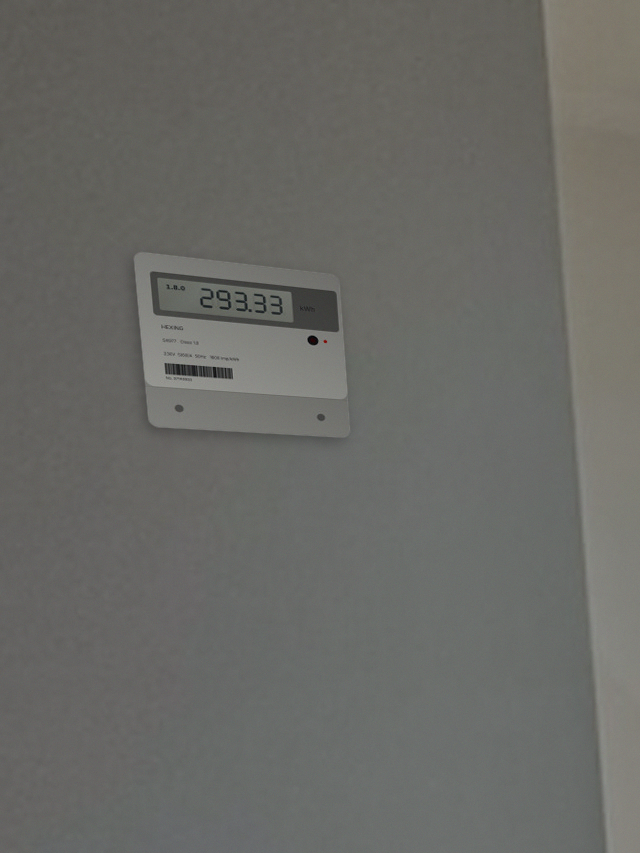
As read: 293.33; kWh
